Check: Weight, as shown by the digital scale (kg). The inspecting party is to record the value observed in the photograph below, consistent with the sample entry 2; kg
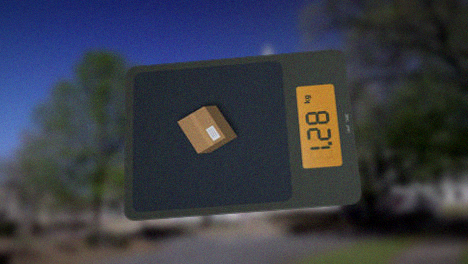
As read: 1.28; kg
